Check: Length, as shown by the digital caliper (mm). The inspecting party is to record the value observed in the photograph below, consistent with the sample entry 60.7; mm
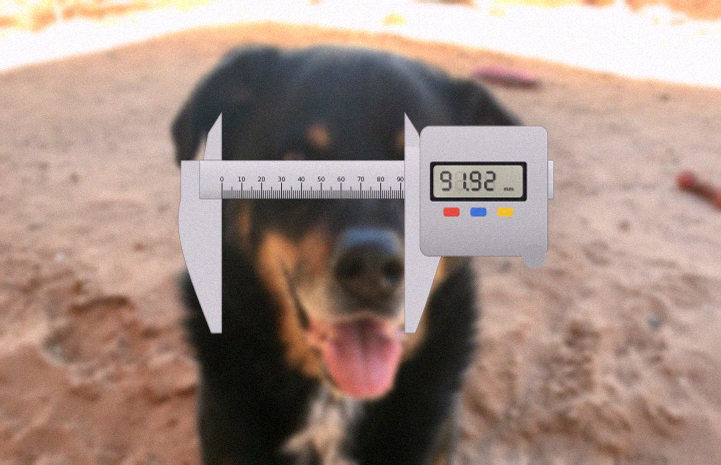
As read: 91.92; mm
